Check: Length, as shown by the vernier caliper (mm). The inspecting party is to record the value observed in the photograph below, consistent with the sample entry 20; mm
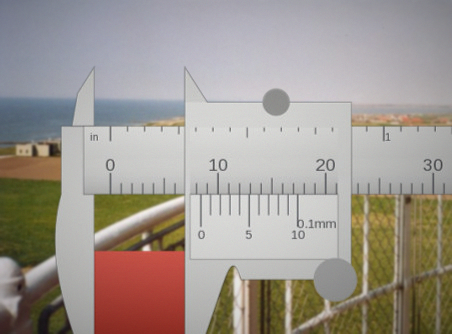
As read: 8.4; mm
